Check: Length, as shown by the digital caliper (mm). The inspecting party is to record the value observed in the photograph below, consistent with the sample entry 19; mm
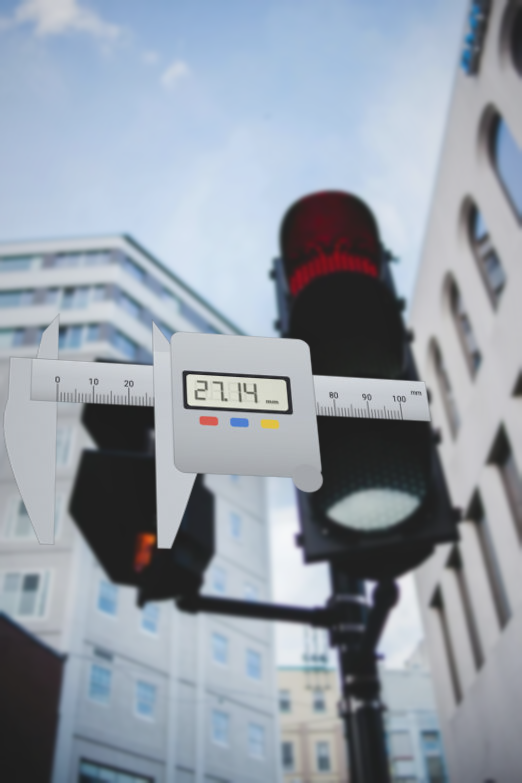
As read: 27.14; mm
